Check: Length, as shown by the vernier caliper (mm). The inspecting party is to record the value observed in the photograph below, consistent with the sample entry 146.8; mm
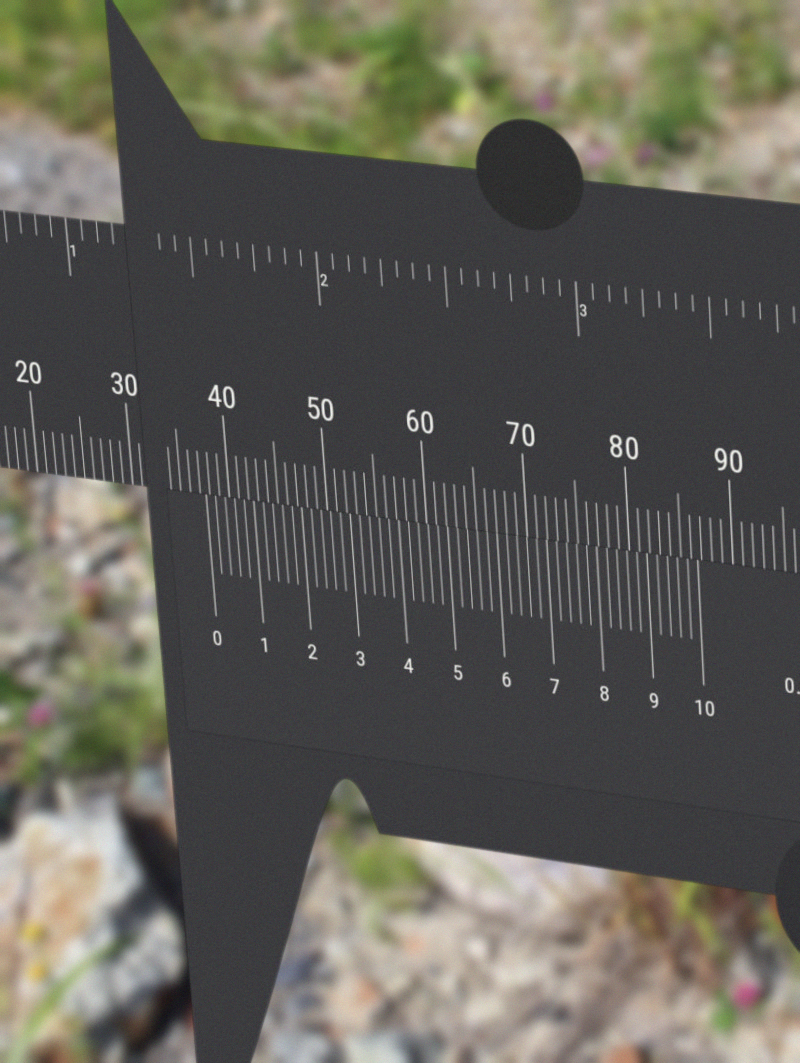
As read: 37.6; mm
